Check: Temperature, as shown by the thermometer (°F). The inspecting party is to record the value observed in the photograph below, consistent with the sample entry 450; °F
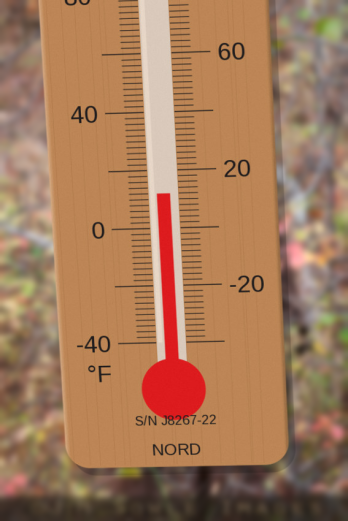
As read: 12; °F
